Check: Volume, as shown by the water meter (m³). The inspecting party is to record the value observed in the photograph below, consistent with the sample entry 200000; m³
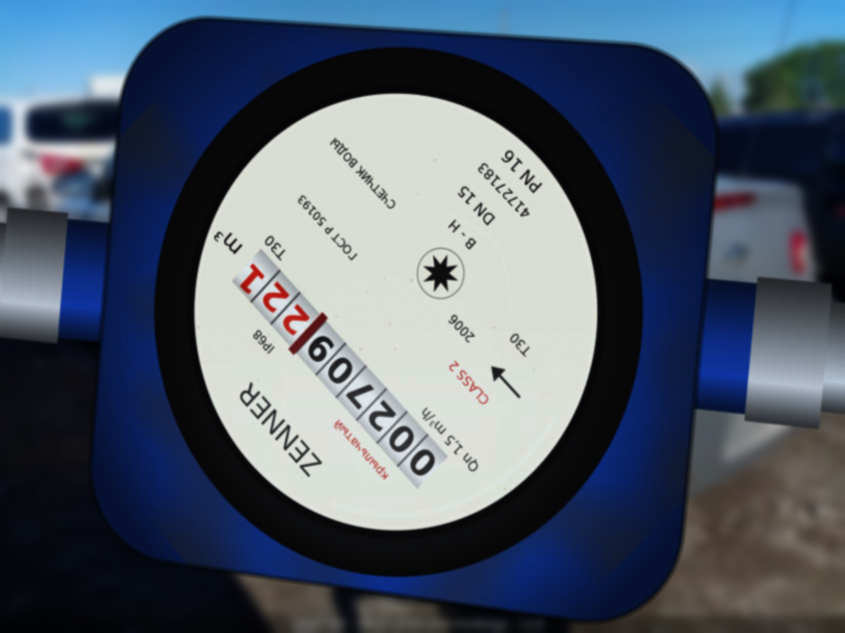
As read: 2709.221; m³
